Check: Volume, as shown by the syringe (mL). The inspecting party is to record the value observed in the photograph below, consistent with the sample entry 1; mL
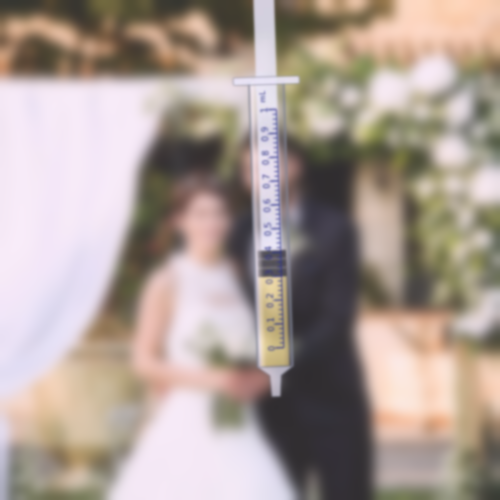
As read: 0.3; mL
